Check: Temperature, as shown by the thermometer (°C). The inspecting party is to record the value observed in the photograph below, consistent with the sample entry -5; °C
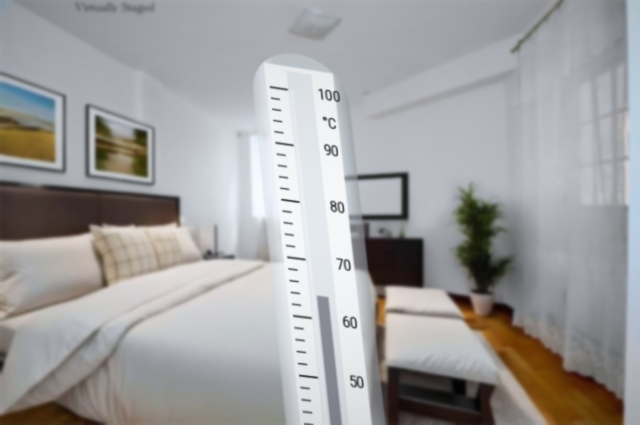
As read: 64; °C
